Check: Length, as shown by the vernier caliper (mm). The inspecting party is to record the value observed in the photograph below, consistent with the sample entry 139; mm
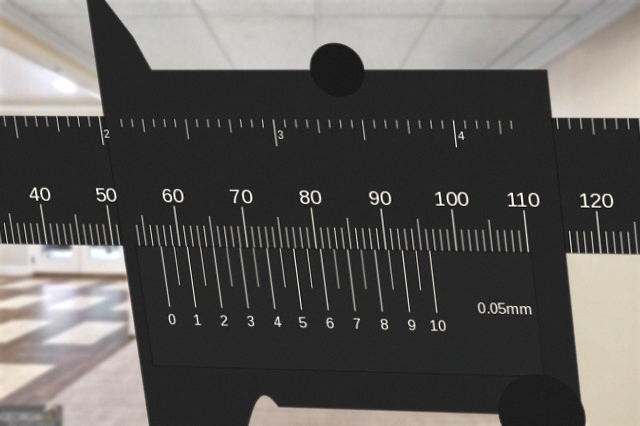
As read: 57.2; mm
